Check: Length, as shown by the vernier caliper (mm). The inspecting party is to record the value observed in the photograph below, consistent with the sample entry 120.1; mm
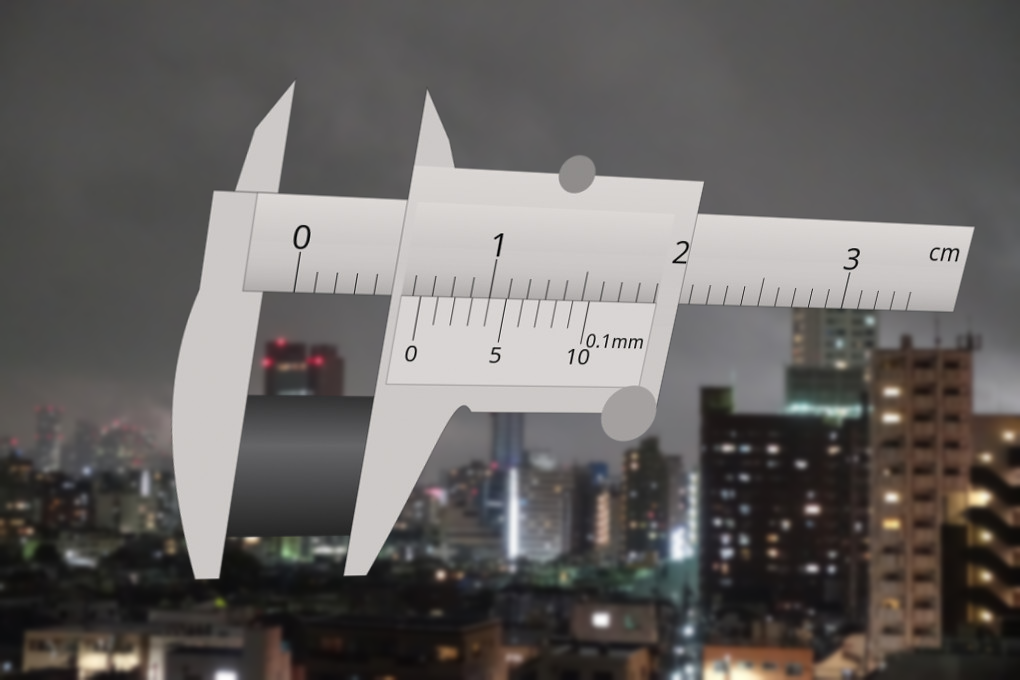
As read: 6.4; mm
